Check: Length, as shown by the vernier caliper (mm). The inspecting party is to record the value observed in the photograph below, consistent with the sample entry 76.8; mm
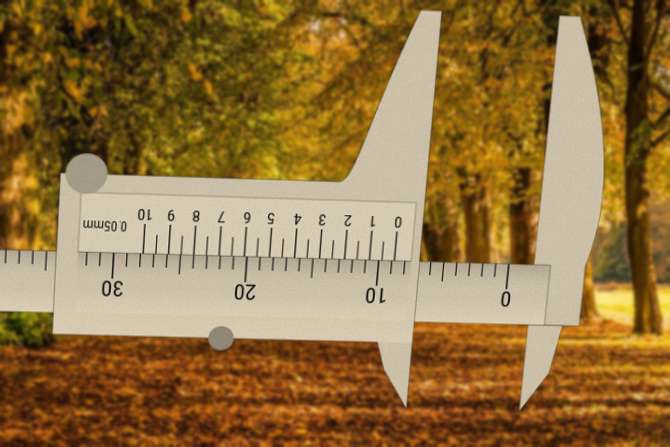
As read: 8.8; mm
